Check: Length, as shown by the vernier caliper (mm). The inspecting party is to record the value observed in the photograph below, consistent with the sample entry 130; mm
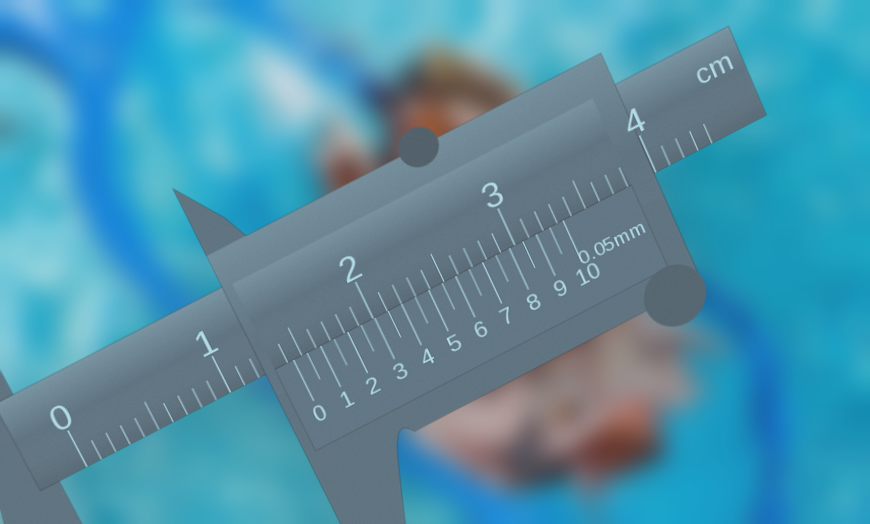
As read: 14.4; mm
